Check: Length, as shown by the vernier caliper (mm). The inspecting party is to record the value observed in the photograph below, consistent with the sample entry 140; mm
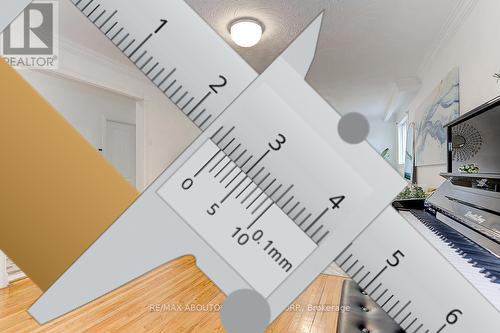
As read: 25.8; mm
